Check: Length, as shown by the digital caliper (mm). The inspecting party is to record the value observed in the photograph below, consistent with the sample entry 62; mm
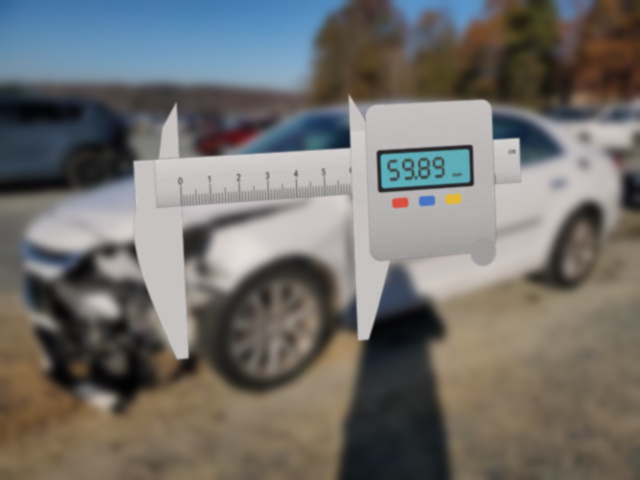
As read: 59.89; mm
